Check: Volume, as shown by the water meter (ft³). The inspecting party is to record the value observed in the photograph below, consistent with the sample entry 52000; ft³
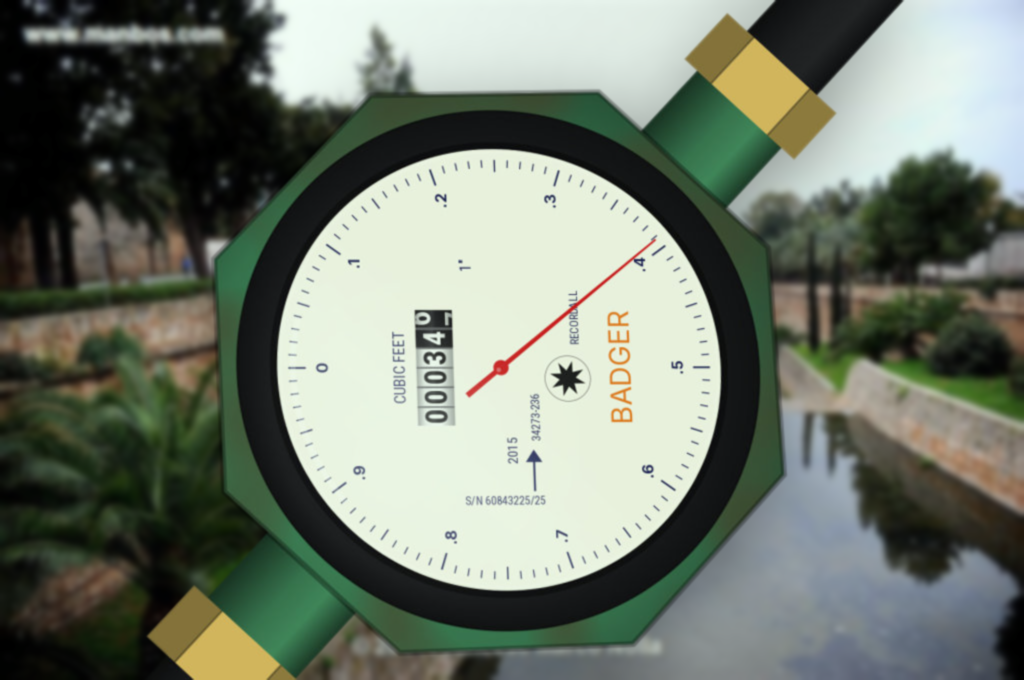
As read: 346.39; ft³
